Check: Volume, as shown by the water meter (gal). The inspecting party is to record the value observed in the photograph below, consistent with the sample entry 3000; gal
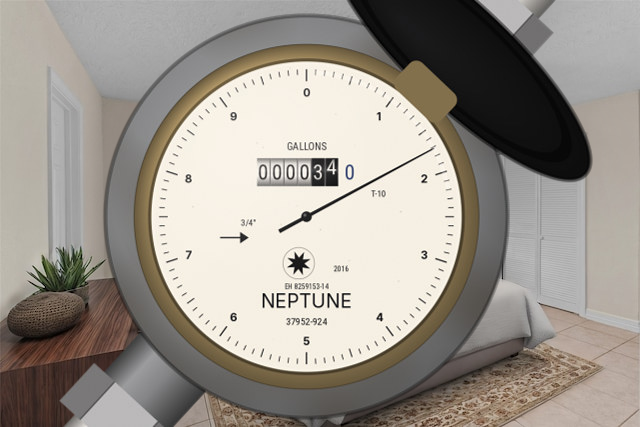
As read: 341.7; gal
